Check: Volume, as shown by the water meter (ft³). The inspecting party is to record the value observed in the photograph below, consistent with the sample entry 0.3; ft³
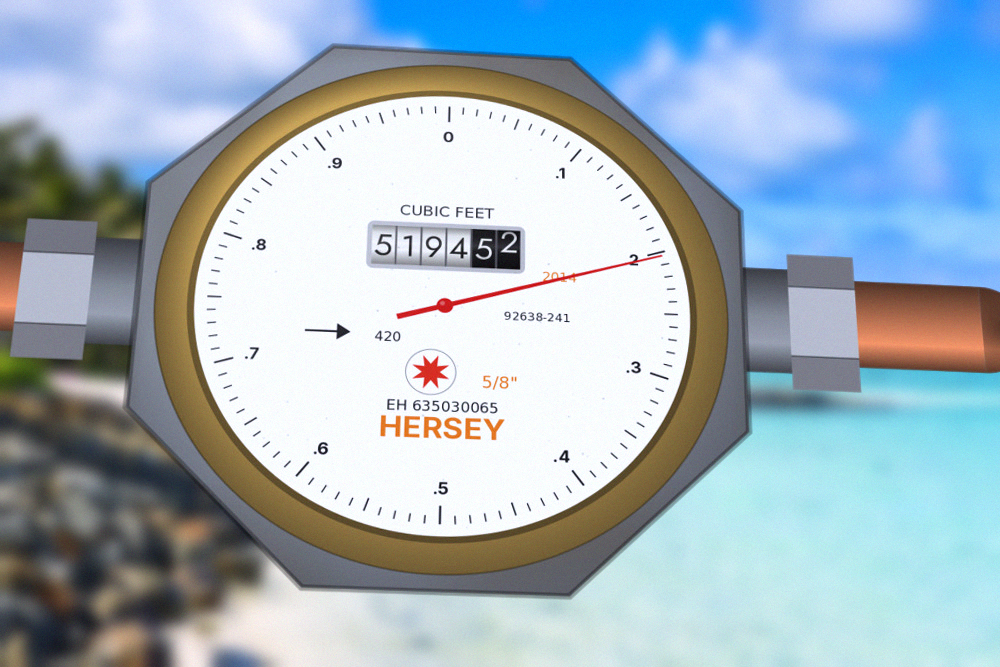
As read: 519452.20; ft³
